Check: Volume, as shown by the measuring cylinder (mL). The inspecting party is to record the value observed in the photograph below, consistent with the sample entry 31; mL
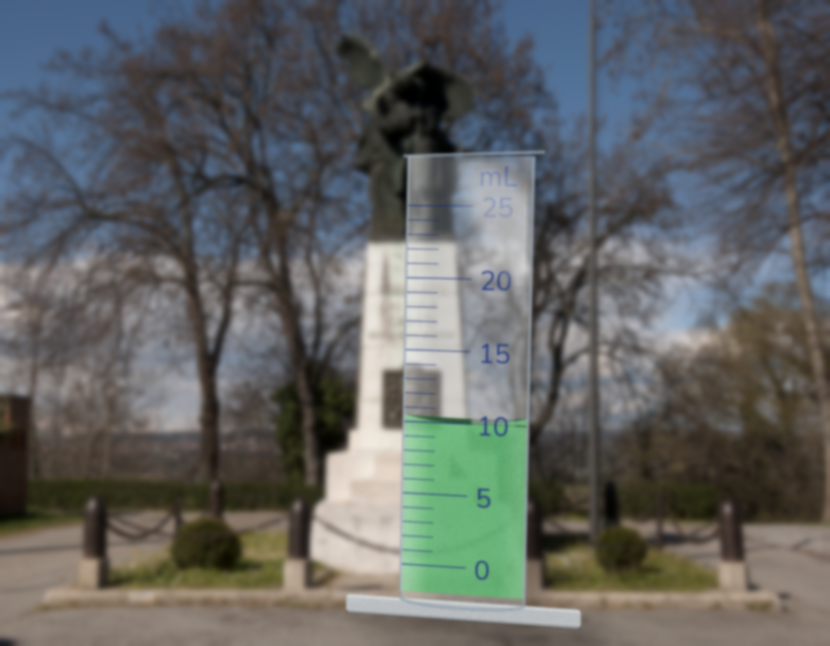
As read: 10; mL
